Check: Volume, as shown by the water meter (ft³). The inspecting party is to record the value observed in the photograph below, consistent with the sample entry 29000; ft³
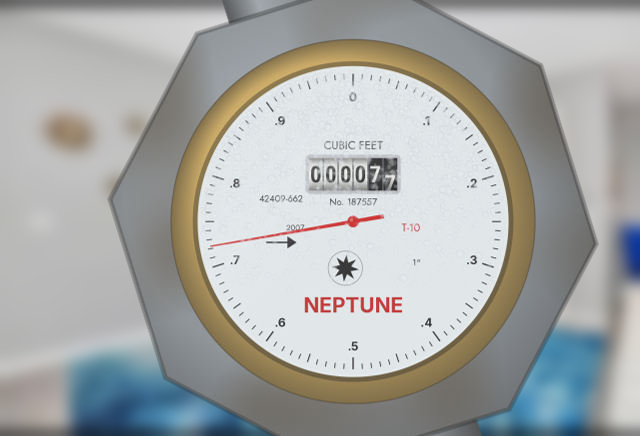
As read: 76.72; ft³
